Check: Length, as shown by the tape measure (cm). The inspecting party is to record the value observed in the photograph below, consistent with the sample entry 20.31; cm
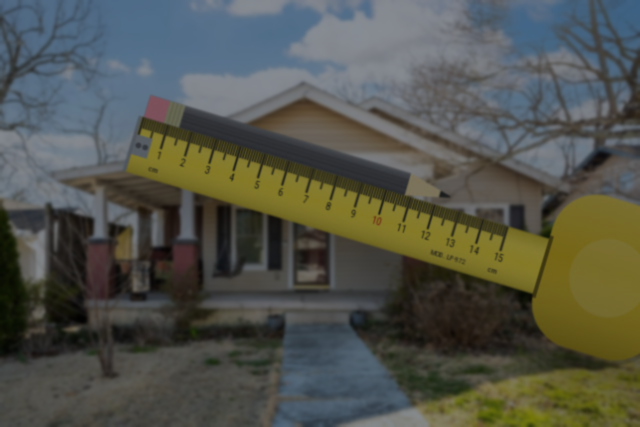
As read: 12.5; cm
